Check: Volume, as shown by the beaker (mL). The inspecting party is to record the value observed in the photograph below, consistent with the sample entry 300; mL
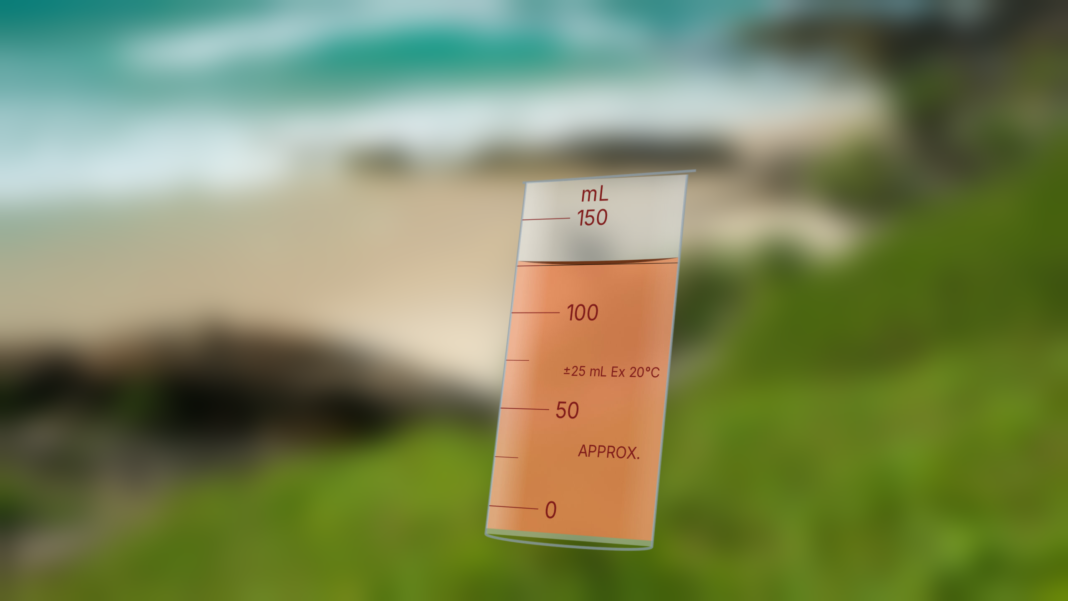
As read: 125; mL
